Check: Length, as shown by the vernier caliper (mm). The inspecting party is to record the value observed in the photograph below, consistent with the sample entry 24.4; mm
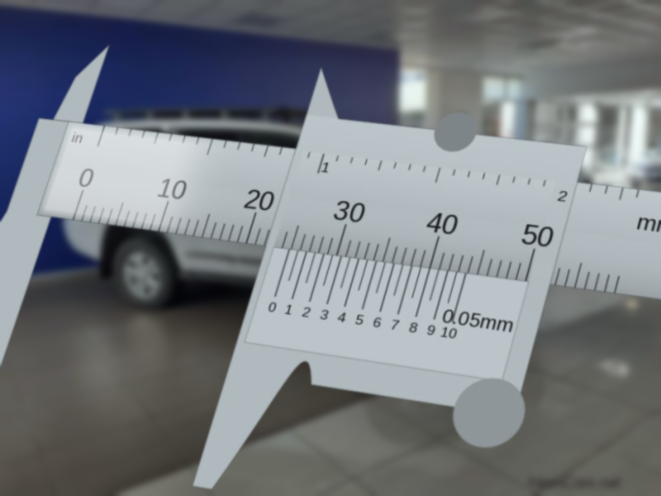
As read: 24.8; mm
